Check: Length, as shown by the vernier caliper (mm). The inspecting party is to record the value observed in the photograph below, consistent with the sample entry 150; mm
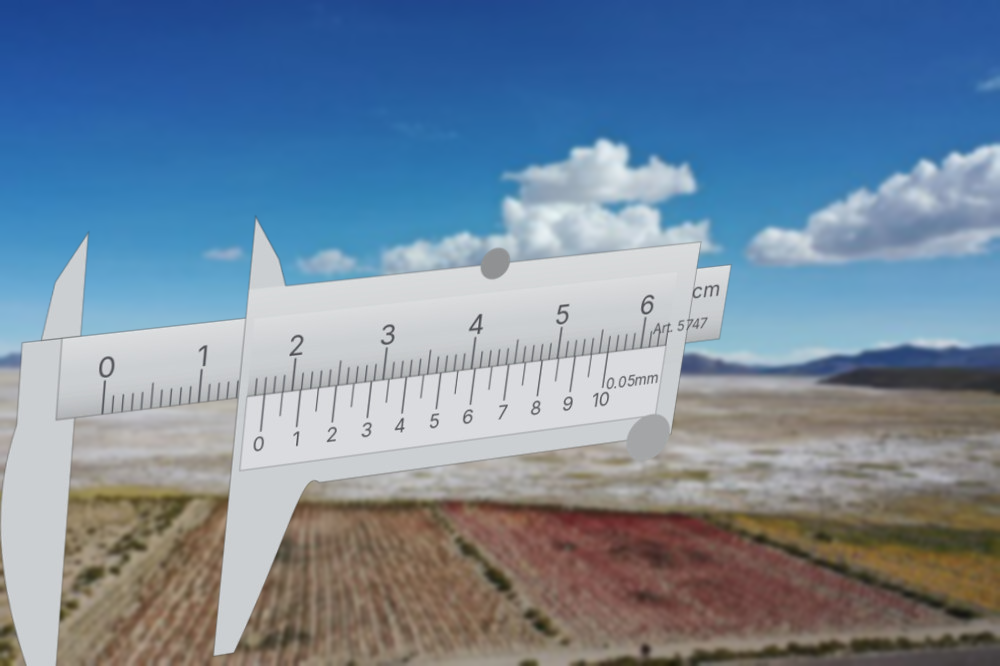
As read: 17.0; mm
